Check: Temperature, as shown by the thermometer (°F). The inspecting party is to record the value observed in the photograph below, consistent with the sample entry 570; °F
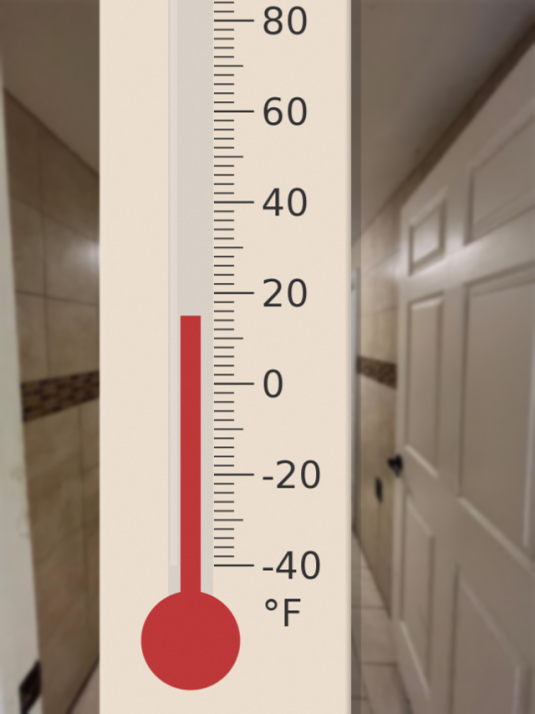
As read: 15; °F
